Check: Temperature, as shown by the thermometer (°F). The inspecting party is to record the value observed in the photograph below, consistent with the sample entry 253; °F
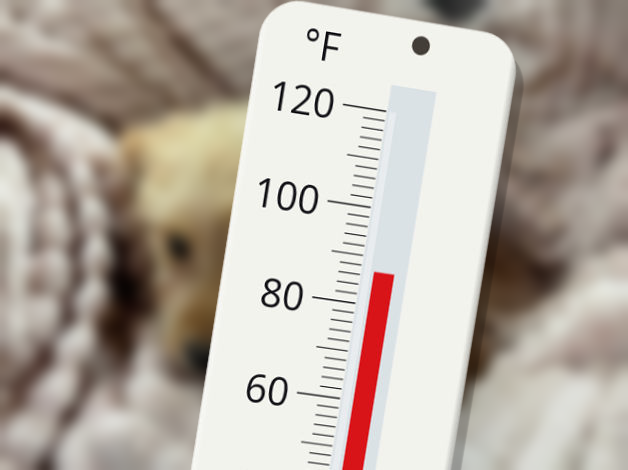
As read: 87; °F
